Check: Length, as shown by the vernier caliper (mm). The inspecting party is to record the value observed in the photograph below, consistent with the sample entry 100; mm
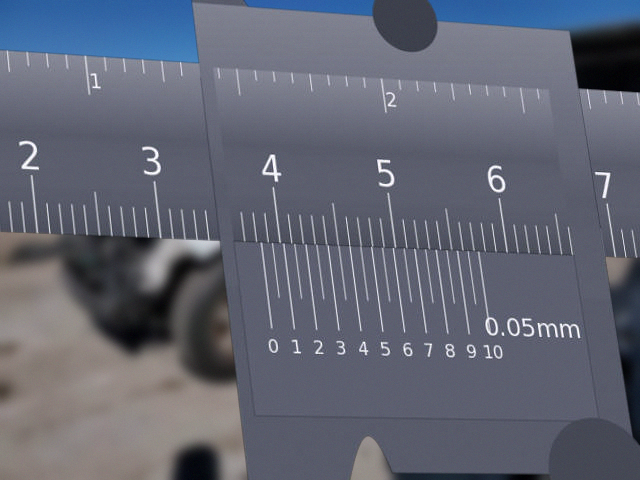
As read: 38.4; mm
